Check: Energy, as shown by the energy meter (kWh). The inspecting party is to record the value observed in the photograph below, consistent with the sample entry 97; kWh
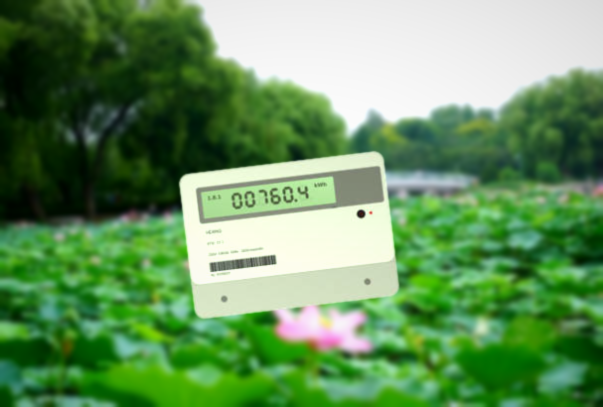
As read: 760.4; kWh
